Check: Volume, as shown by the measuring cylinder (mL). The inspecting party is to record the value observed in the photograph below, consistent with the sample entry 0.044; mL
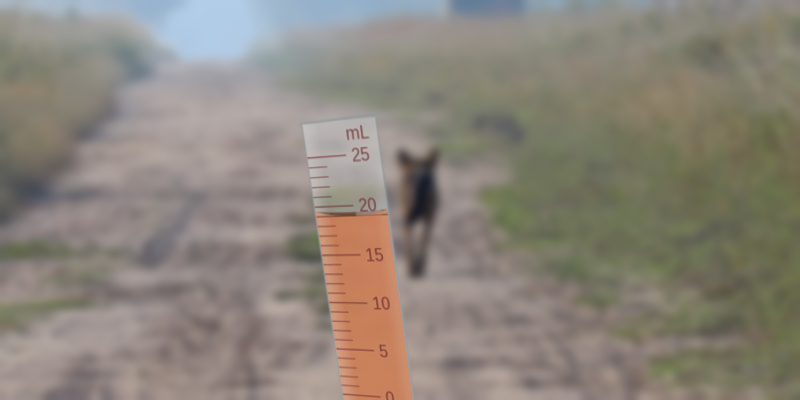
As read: 19; mL
